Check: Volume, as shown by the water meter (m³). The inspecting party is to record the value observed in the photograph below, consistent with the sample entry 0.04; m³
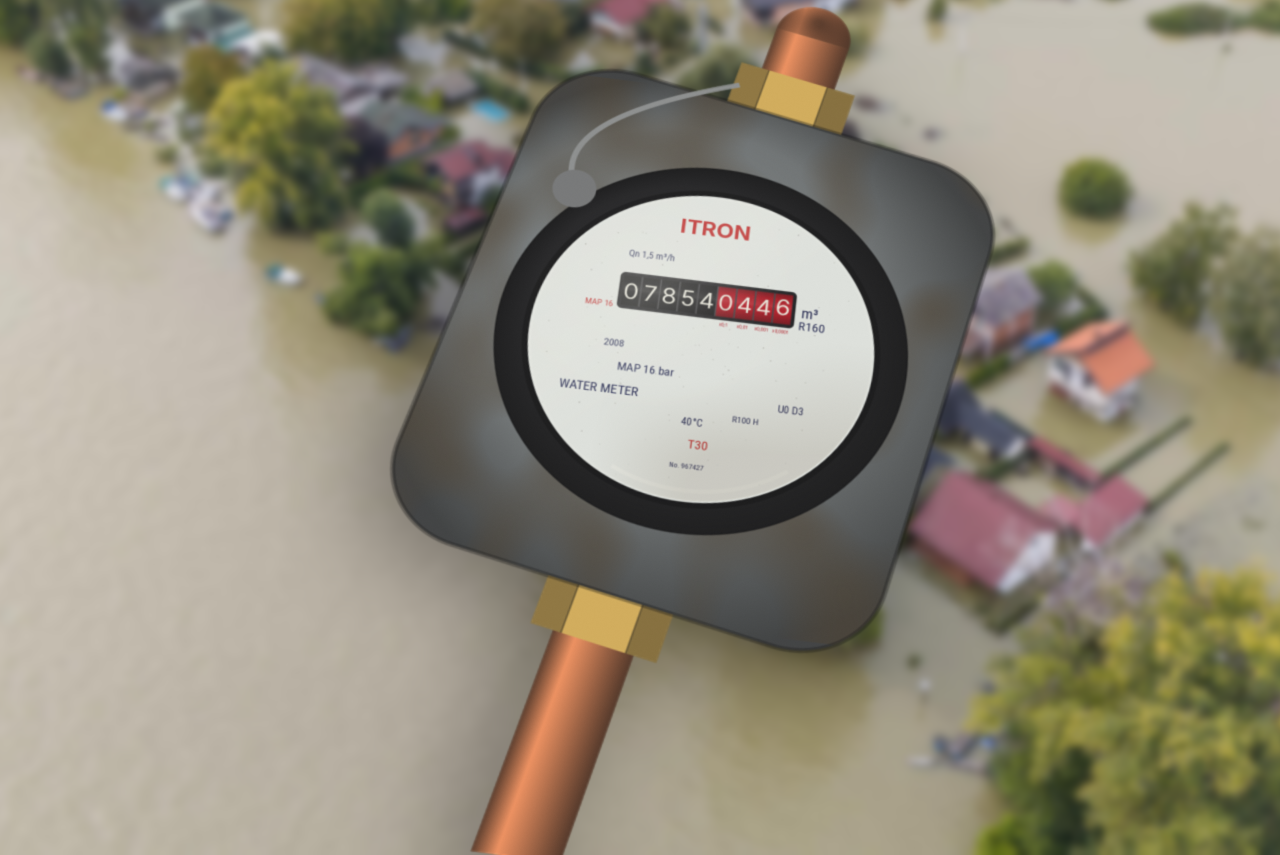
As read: 7854.0446; m³
